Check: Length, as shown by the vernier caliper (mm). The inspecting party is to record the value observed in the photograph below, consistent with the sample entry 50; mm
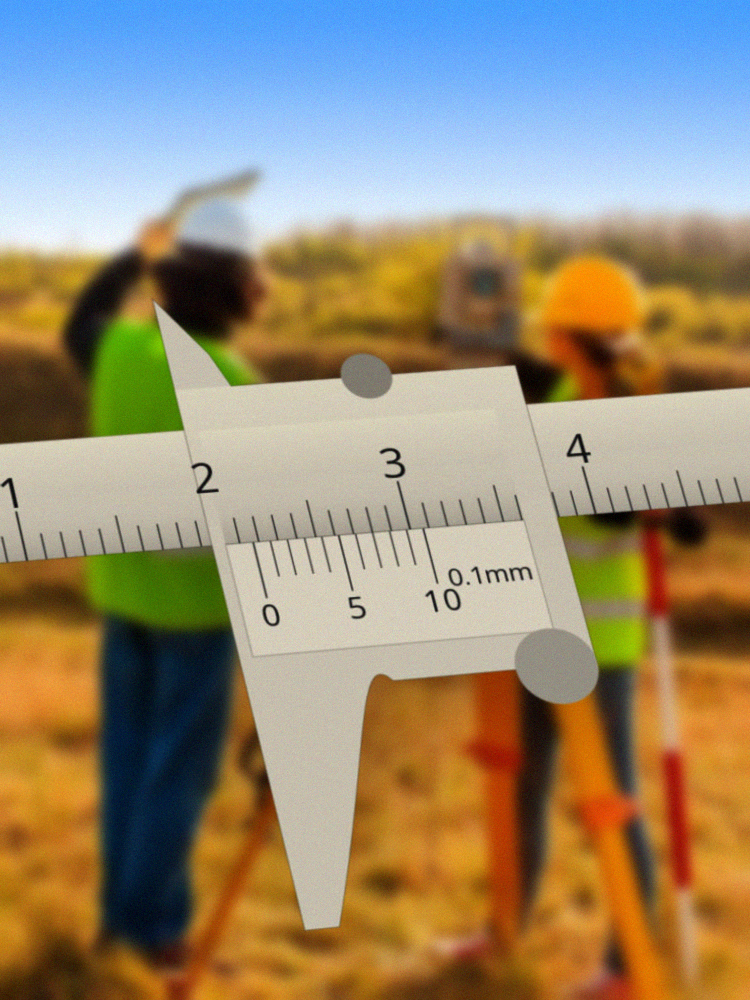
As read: 21.7; mm
